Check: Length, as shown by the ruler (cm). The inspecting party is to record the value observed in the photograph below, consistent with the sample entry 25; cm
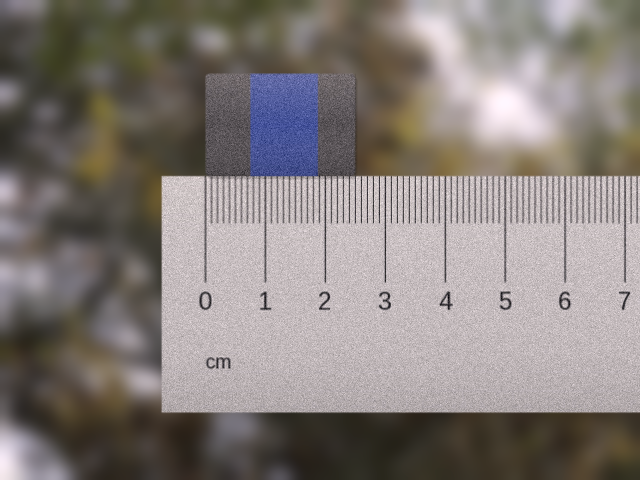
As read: 2.5; cm
